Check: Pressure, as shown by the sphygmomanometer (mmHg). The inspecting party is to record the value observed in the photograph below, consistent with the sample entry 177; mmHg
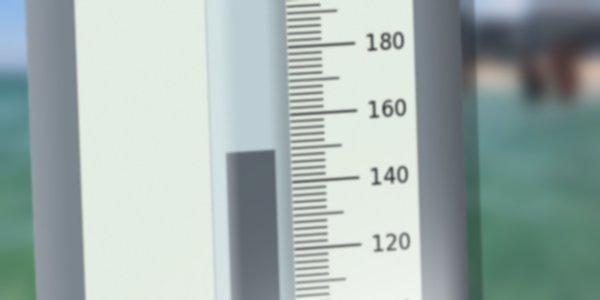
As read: 150; mmHg
